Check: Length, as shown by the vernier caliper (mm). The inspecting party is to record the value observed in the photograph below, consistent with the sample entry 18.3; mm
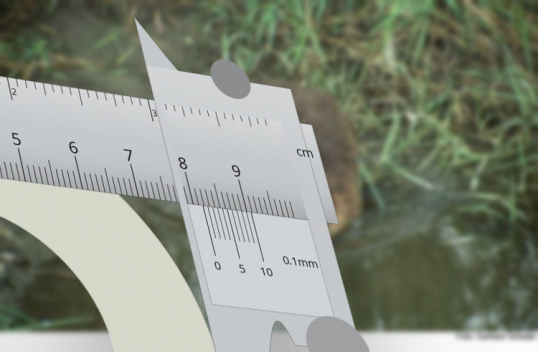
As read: 81.8; mm
